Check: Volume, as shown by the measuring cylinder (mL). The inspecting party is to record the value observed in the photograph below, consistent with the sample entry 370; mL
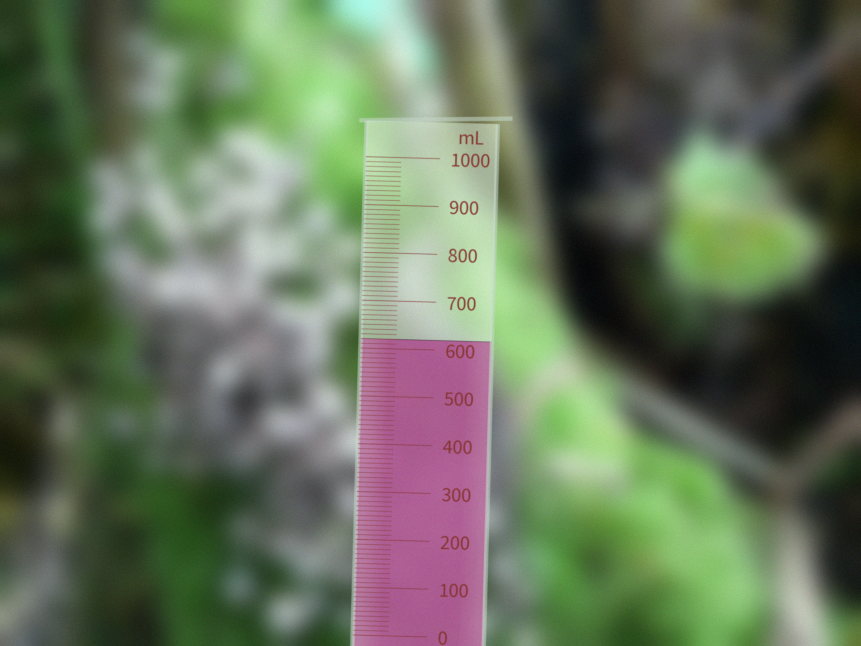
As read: 620; mL
